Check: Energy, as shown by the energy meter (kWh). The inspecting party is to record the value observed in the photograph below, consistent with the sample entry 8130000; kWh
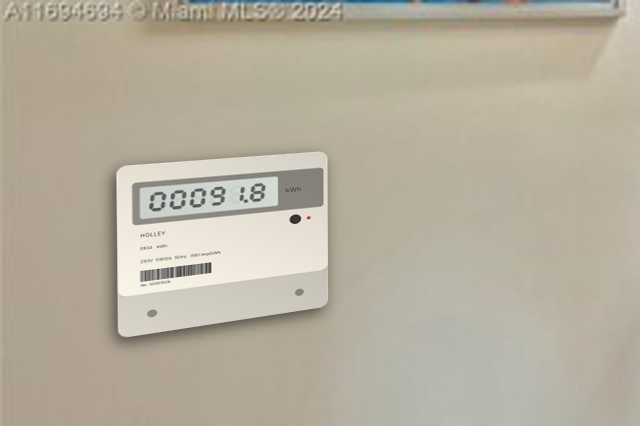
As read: 91.8; kWh
